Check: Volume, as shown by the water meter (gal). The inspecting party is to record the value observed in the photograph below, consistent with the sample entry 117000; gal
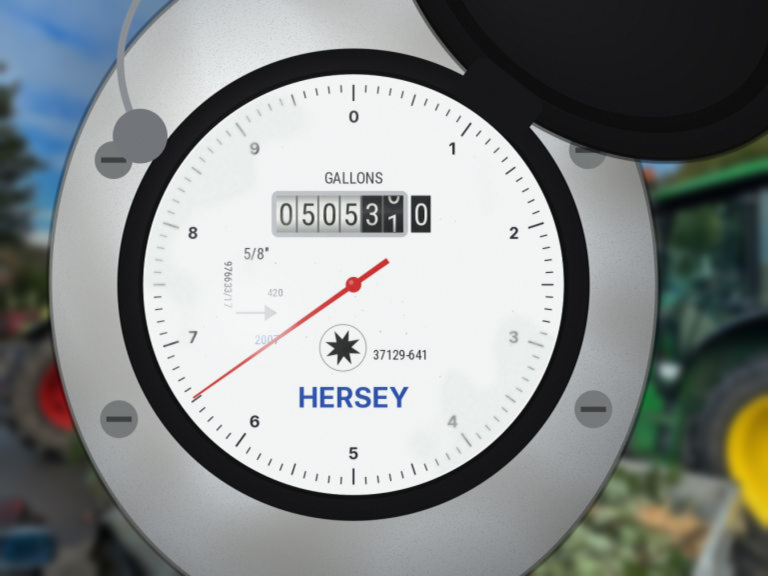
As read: 505306.5; gal
